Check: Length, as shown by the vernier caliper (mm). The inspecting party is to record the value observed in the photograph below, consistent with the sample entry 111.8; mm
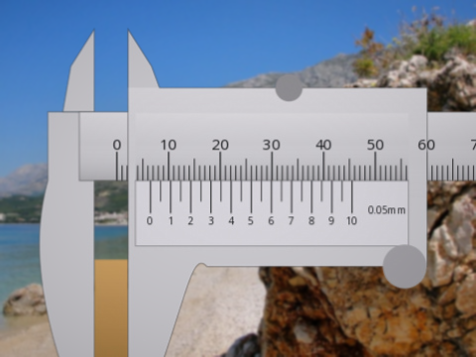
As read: 6.5; mm
